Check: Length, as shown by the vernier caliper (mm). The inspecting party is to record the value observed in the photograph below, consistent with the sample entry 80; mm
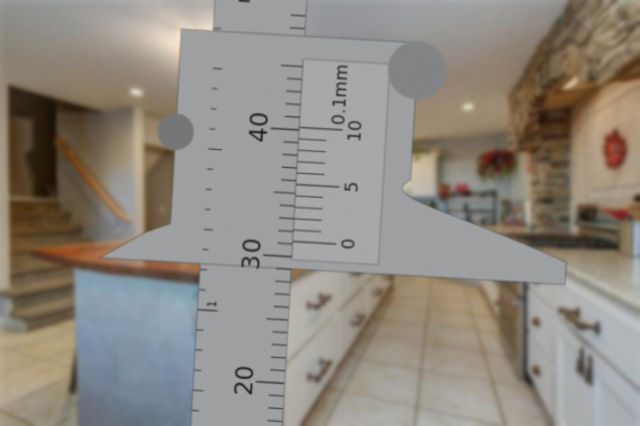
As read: 31.2; mm
